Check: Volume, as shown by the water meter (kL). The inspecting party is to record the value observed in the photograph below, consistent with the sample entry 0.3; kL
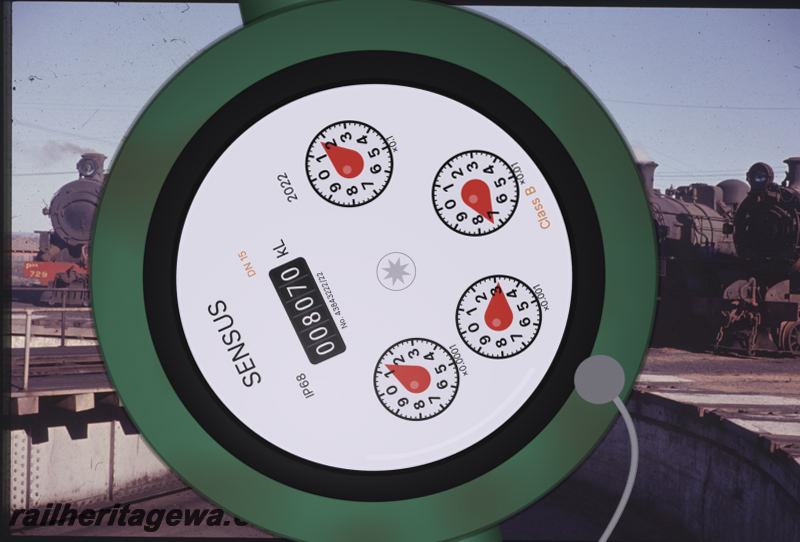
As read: 8070.1731; kL
